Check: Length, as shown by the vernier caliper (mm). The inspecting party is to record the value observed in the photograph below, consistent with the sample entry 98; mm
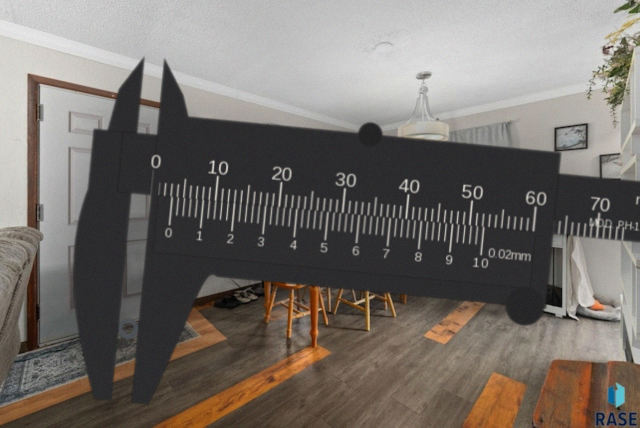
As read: 3.2; mm
